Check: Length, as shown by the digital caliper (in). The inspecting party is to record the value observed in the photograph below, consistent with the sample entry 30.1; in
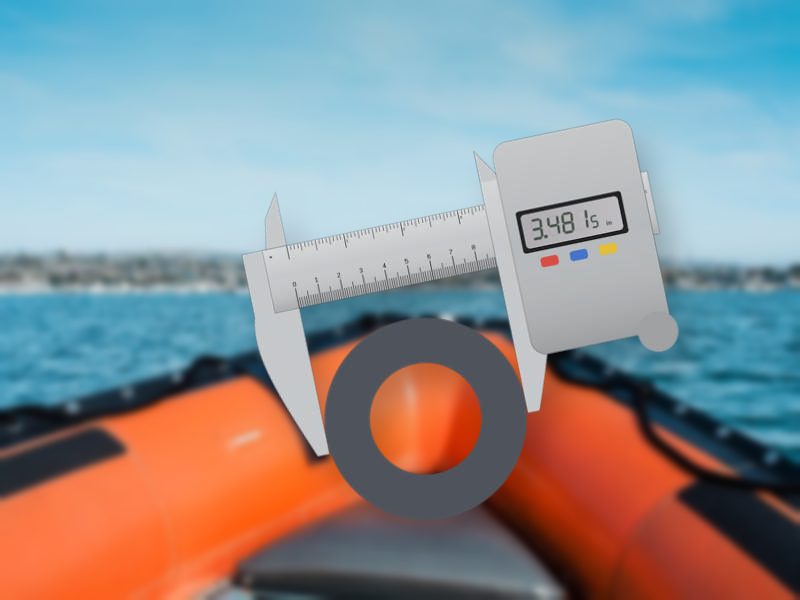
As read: 3.4815; in
